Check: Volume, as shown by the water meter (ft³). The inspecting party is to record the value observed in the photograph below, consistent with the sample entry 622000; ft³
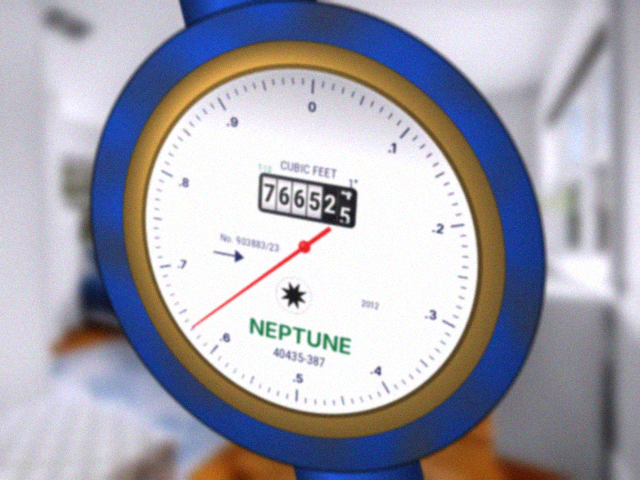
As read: 766524.63; ft³
